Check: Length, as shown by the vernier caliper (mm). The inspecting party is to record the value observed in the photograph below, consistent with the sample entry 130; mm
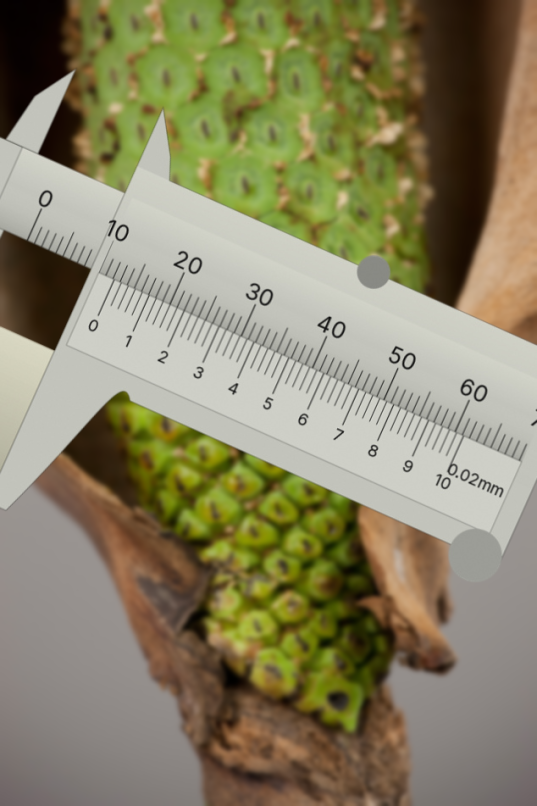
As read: 12.2; mm
